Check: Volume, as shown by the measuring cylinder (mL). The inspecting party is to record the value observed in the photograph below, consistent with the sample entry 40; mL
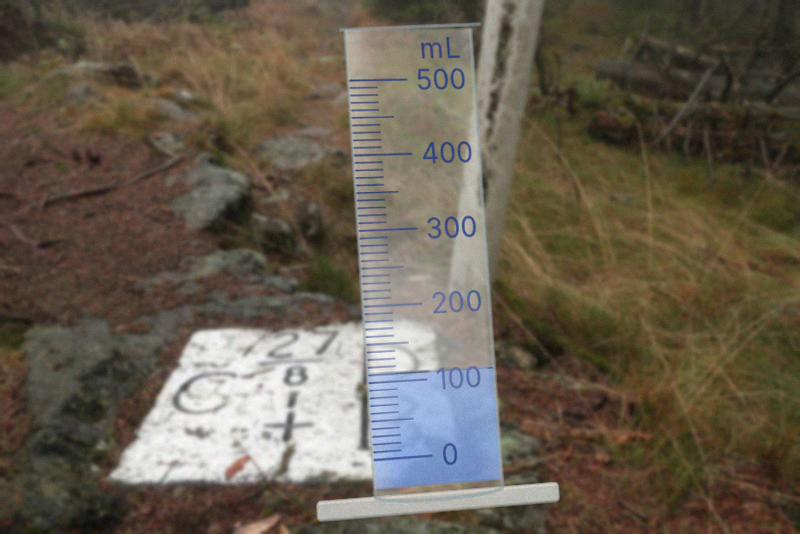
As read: 110; mL
